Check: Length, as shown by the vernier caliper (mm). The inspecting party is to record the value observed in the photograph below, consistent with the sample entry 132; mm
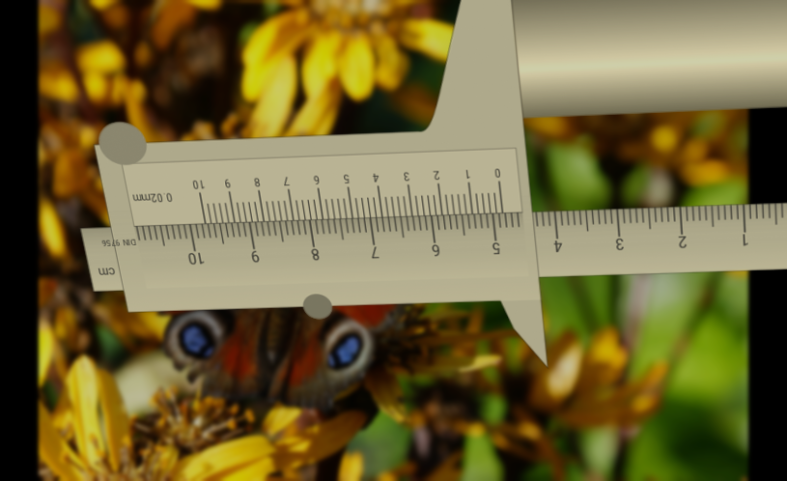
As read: 48.4; mm
